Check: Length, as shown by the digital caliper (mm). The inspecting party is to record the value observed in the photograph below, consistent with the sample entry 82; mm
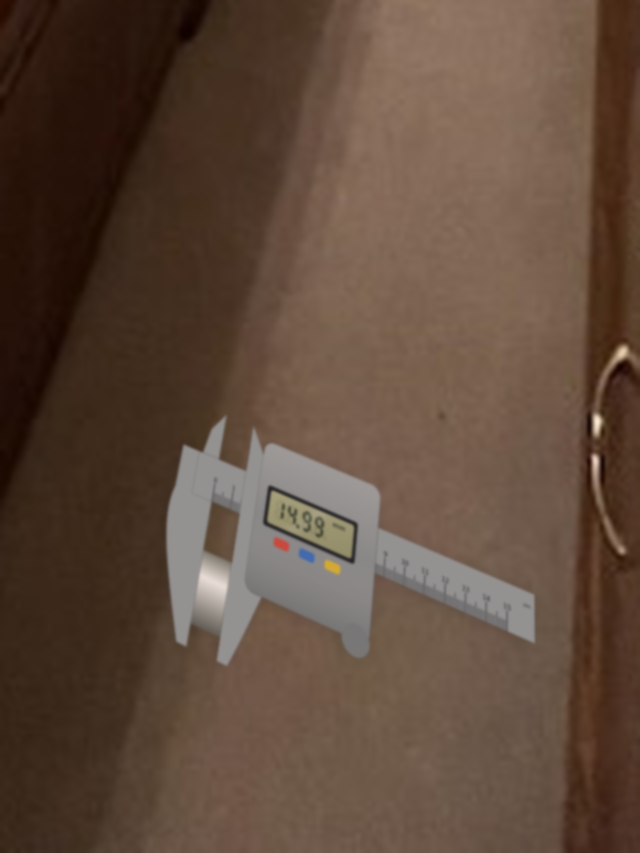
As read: 14.99; mm
